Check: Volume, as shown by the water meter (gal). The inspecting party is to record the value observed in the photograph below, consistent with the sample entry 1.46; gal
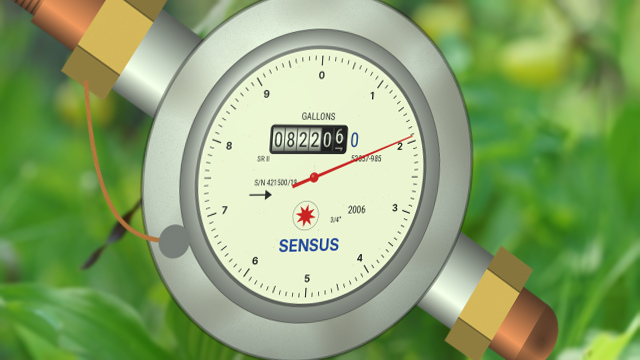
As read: 822061.9; gal
